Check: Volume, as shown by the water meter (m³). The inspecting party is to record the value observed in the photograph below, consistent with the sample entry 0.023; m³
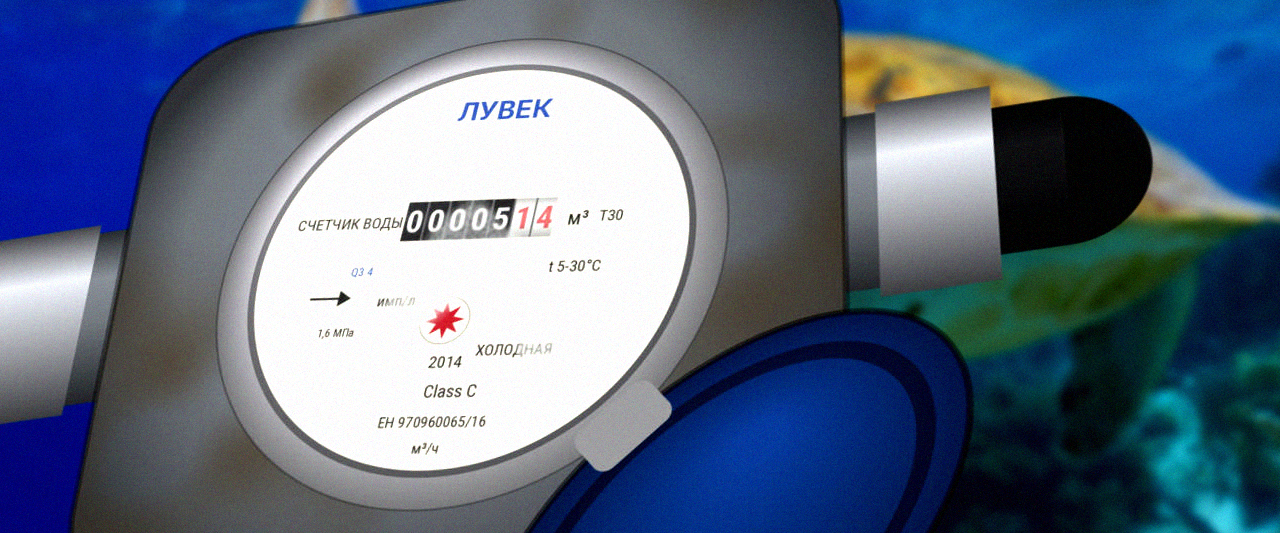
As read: 5.14; m³
